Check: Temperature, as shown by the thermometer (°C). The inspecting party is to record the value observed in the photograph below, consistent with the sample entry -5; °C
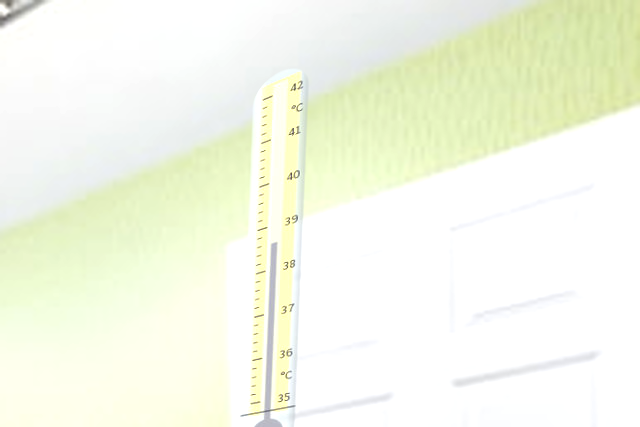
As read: 38.6; °C
